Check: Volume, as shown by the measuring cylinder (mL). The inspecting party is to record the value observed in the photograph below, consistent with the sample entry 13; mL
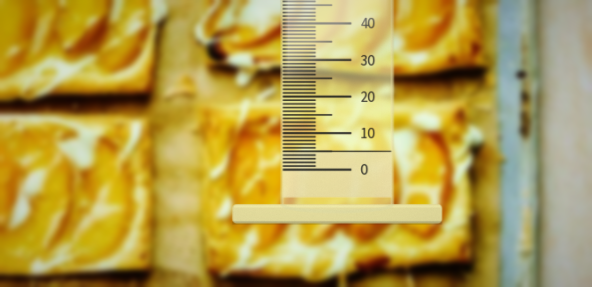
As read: 5; mL
